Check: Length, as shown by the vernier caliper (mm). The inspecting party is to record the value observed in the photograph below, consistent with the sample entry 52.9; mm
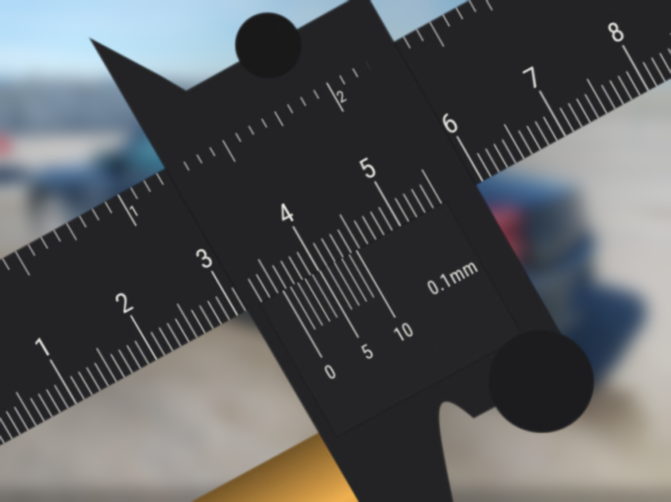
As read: 35.6; mm
